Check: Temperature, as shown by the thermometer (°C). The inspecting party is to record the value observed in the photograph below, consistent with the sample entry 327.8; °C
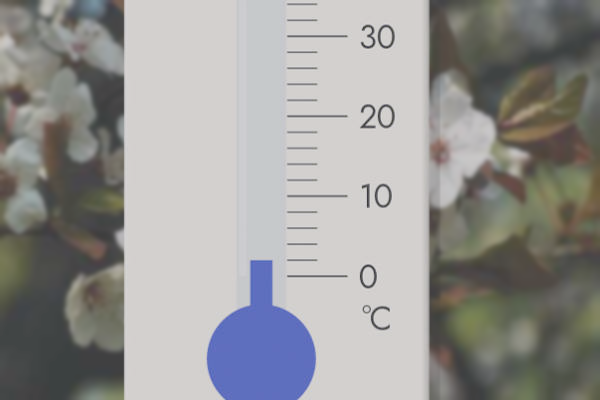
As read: 2; °C
